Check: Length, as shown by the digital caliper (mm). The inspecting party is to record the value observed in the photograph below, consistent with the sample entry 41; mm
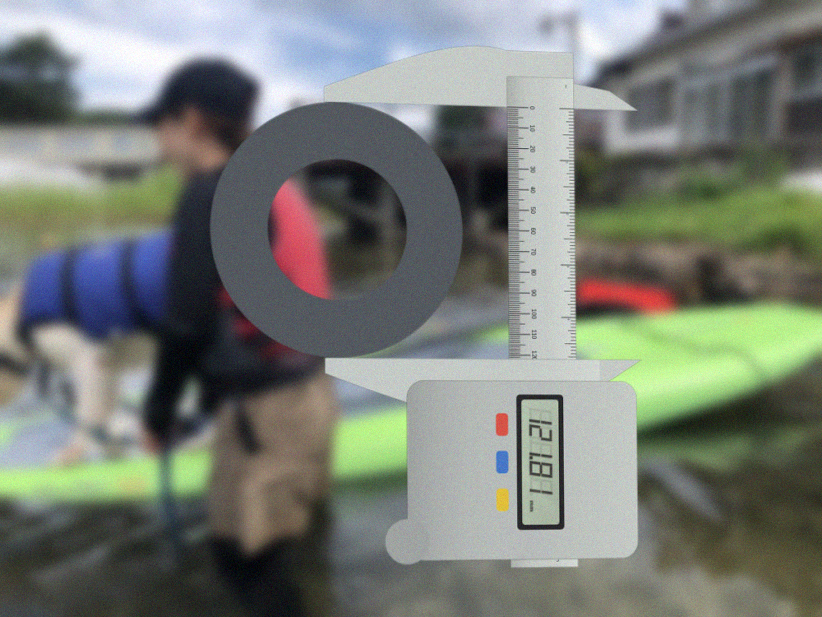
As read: 121.81; mm
